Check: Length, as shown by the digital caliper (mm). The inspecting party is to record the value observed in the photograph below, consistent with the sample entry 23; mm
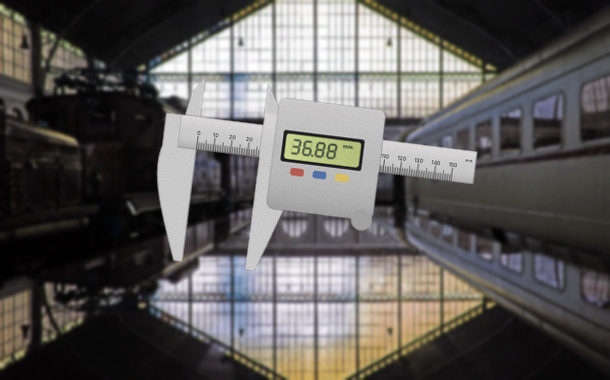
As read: 36.88; mm
